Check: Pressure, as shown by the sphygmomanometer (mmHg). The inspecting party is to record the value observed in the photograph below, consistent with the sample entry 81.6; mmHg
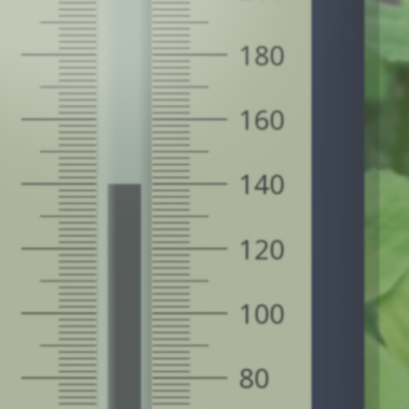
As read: 140; mmHg
